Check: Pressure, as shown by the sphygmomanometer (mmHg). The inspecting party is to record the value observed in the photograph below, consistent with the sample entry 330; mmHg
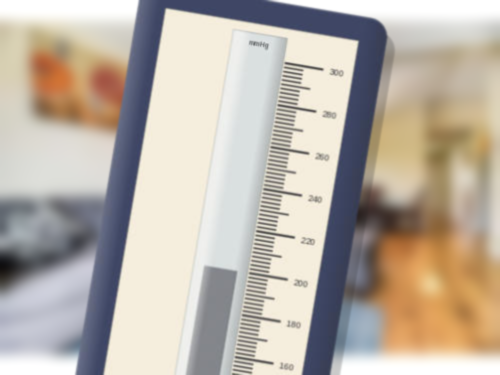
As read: 200; mmHg
